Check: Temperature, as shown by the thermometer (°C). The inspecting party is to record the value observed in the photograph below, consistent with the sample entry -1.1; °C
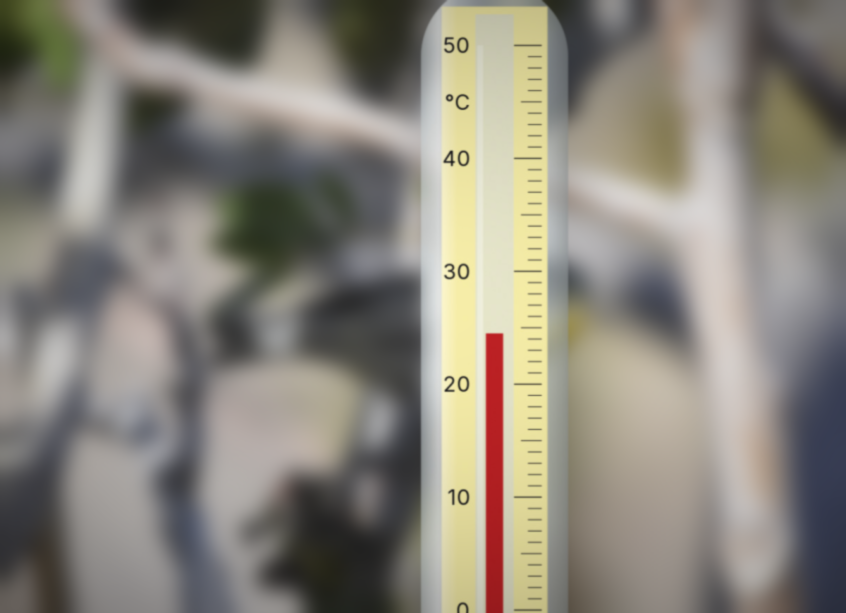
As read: 24.5; °C
